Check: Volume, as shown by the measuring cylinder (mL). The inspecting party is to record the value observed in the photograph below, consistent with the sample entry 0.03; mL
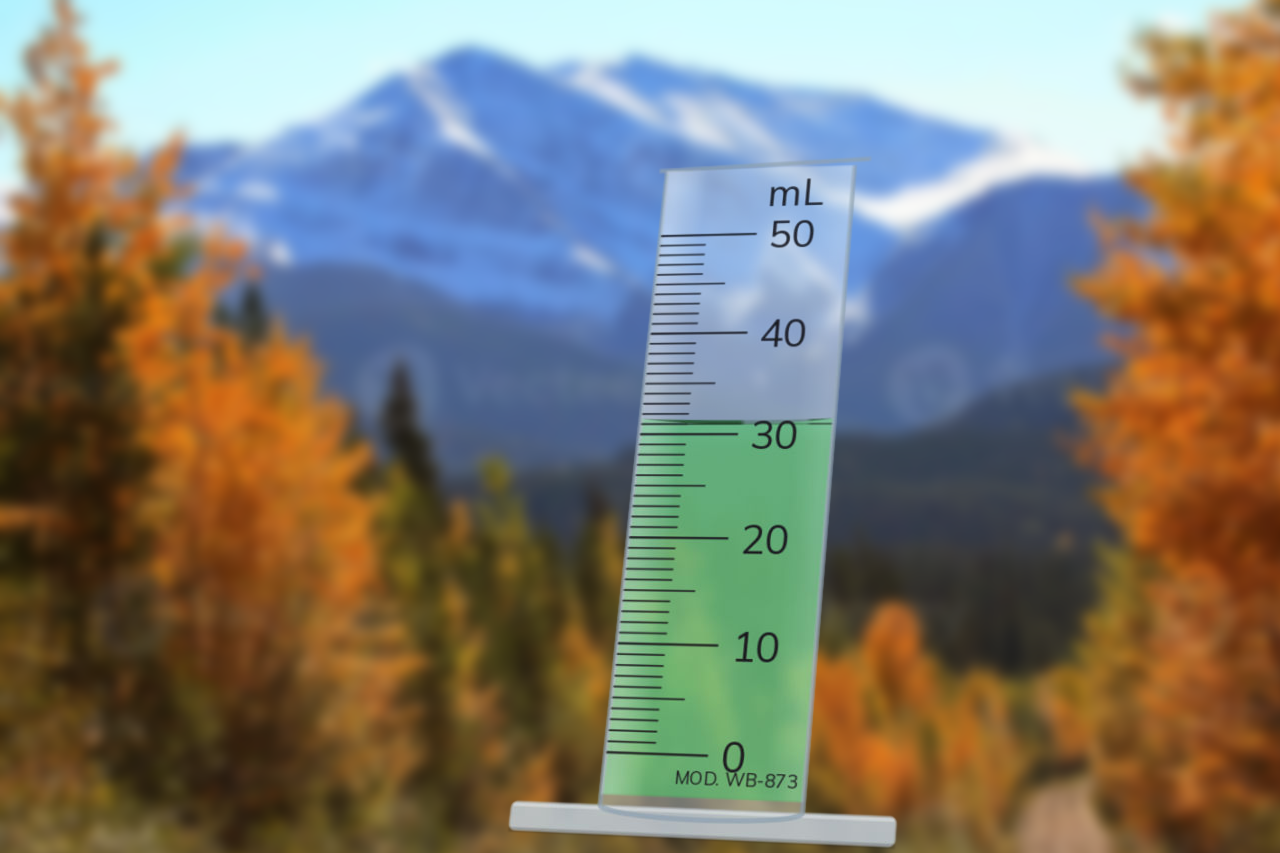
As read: 31; mL
